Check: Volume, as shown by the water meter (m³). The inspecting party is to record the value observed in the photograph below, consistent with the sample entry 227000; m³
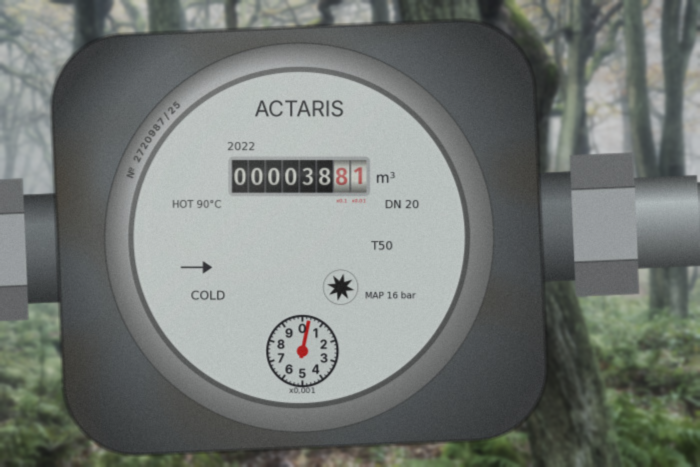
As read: 38.810; m³
